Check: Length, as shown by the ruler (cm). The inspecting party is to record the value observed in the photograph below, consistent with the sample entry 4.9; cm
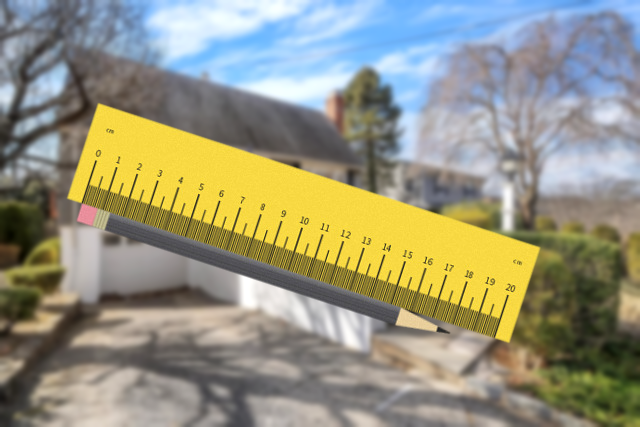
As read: 18; cm
